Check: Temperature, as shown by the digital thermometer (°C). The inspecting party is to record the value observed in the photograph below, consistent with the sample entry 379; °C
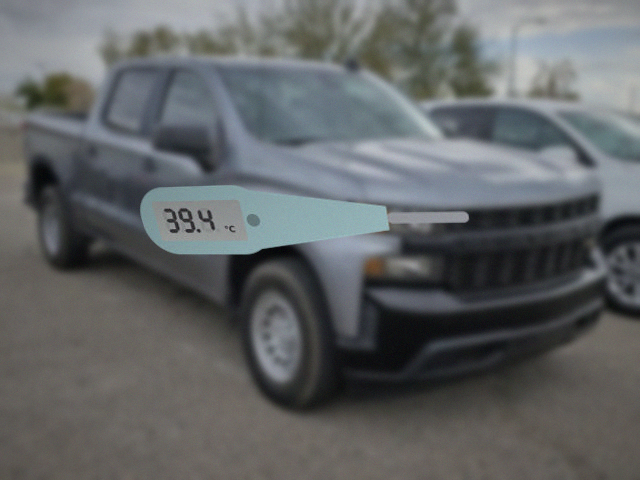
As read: 39.4; °C
